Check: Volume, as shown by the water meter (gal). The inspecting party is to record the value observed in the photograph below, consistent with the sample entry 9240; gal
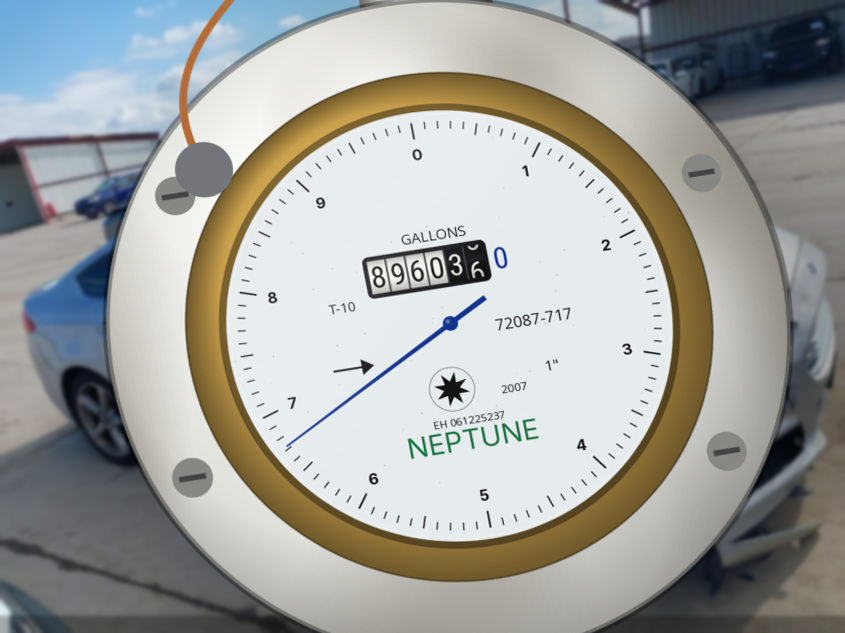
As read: 8960356.7; gal
